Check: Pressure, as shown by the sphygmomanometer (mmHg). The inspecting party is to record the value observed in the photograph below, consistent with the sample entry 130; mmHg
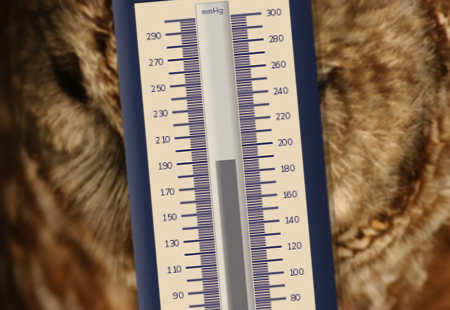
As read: 190; mmHg
